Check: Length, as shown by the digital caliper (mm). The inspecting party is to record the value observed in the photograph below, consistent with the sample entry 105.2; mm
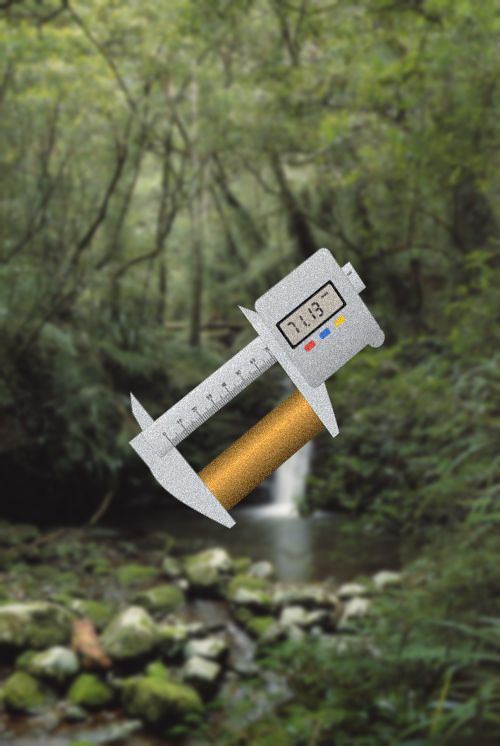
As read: 71.13; mm
